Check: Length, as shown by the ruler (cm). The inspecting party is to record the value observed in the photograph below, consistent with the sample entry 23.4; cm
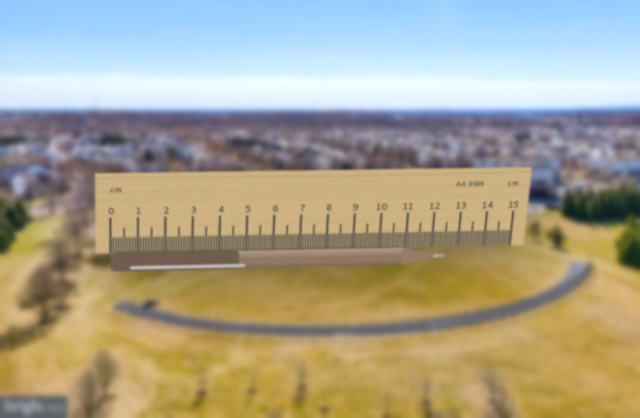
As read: 12.5; cm
